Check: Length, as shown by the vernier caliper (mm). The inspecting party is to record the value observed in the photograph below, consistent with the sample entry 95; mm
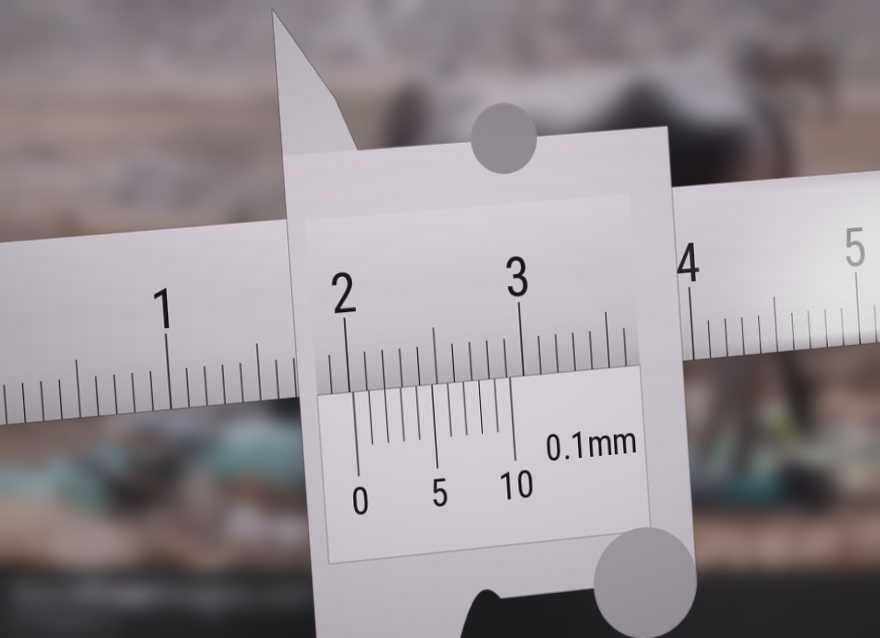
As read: 20.2; mm
